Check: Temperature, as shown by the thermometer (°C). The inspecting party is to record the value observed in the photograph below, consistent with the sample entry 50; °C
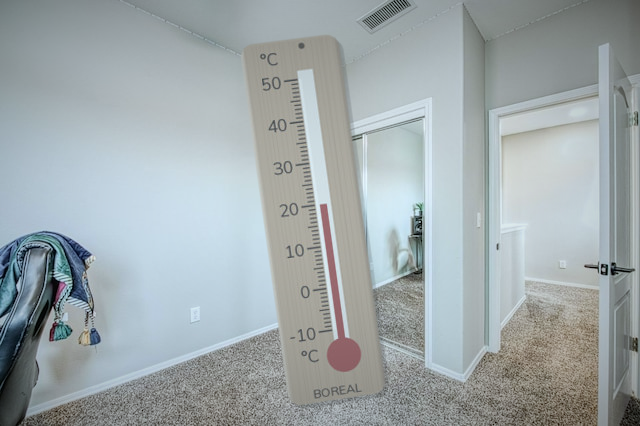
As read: 20; °C
